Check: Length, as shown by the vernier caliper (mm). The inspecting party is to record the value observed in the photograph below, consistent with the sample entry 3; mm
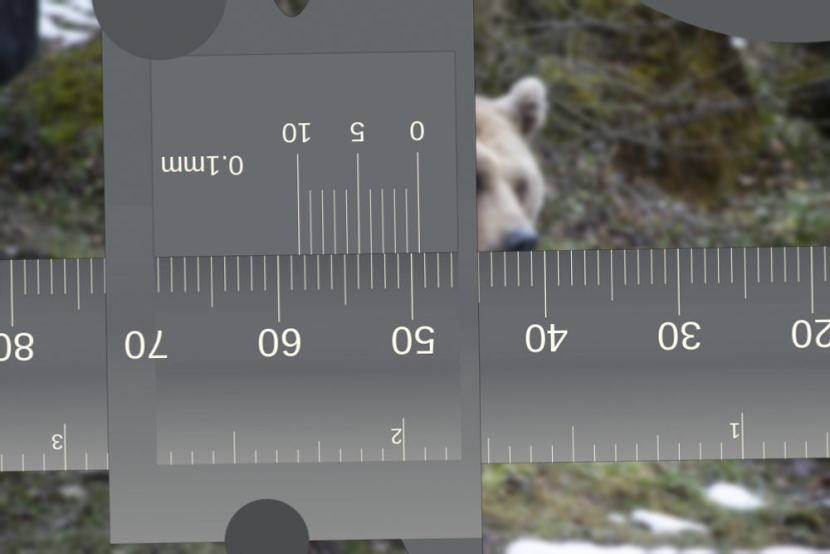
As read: 49.4; mm
